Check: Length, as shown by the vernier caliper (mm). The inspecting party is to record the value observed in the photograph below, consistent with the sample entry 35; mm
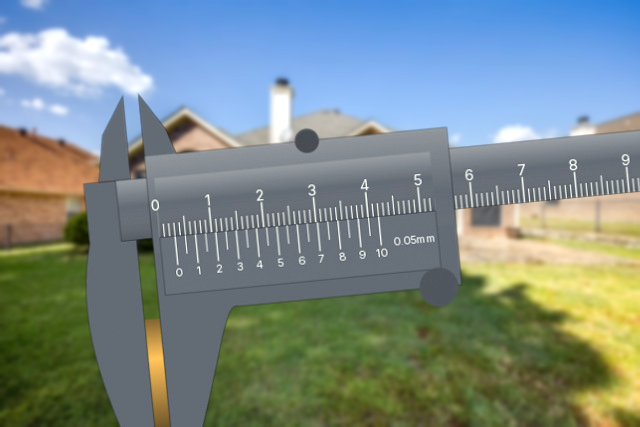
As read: 3.0; mm
